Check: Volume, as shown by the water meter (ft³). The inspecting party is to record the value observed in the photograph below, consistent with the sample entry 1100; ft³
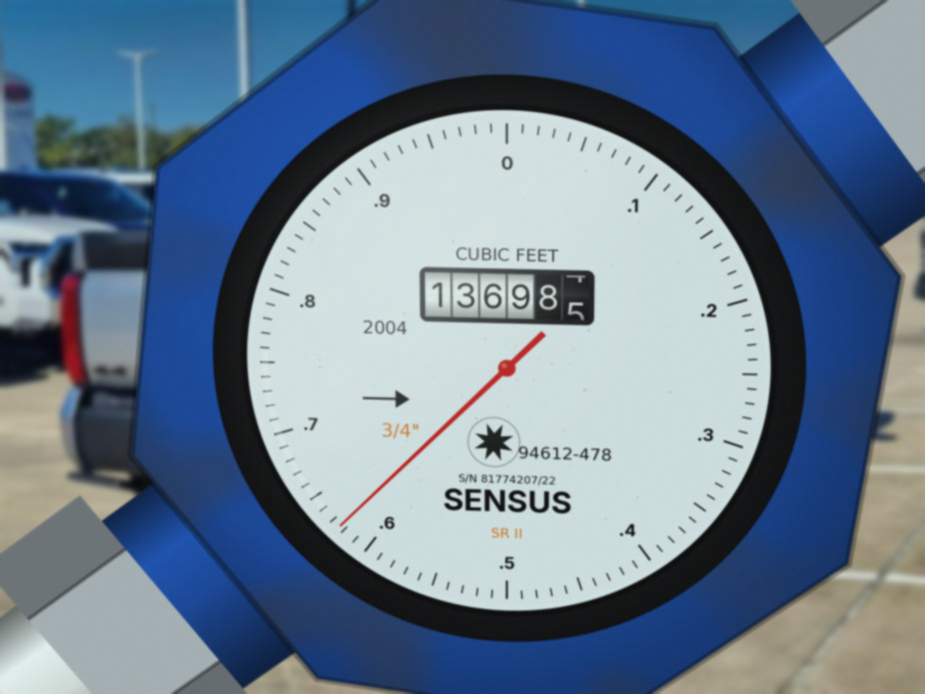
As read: 136984.62; ft³
